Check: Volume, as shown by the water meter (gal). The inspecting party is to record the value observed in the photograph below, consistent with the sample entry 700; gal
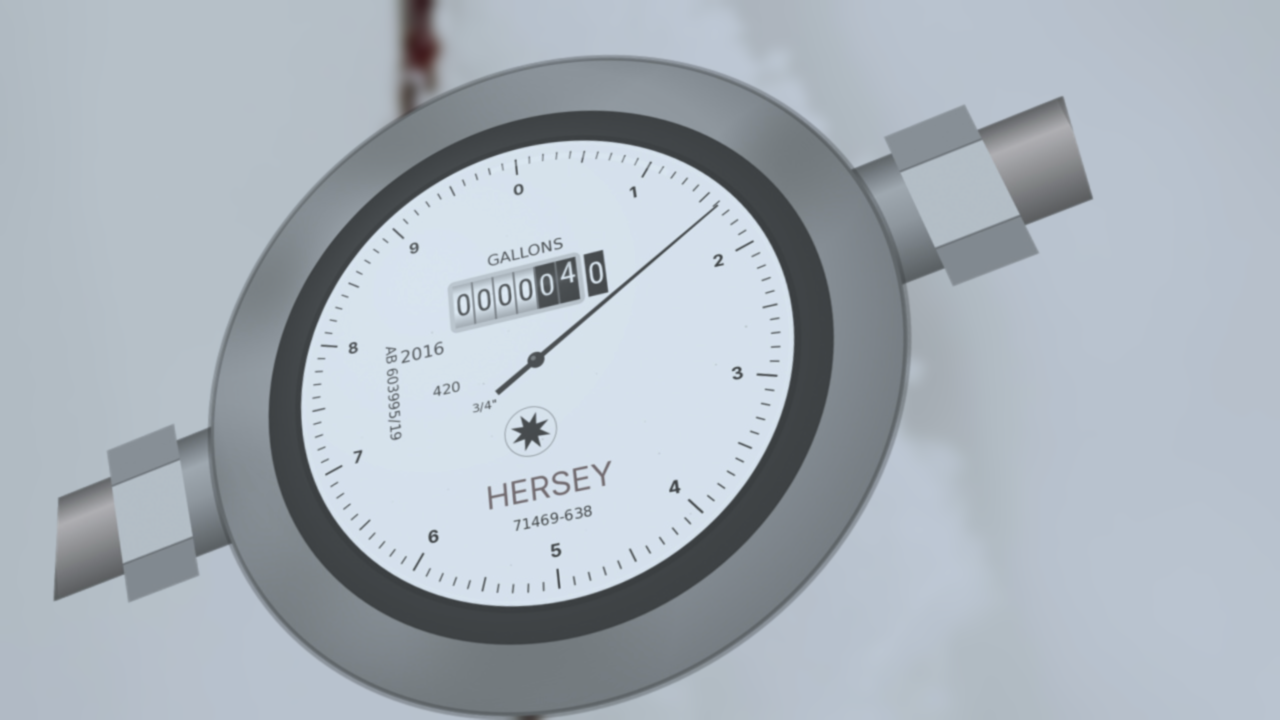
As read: 41.6; gal
